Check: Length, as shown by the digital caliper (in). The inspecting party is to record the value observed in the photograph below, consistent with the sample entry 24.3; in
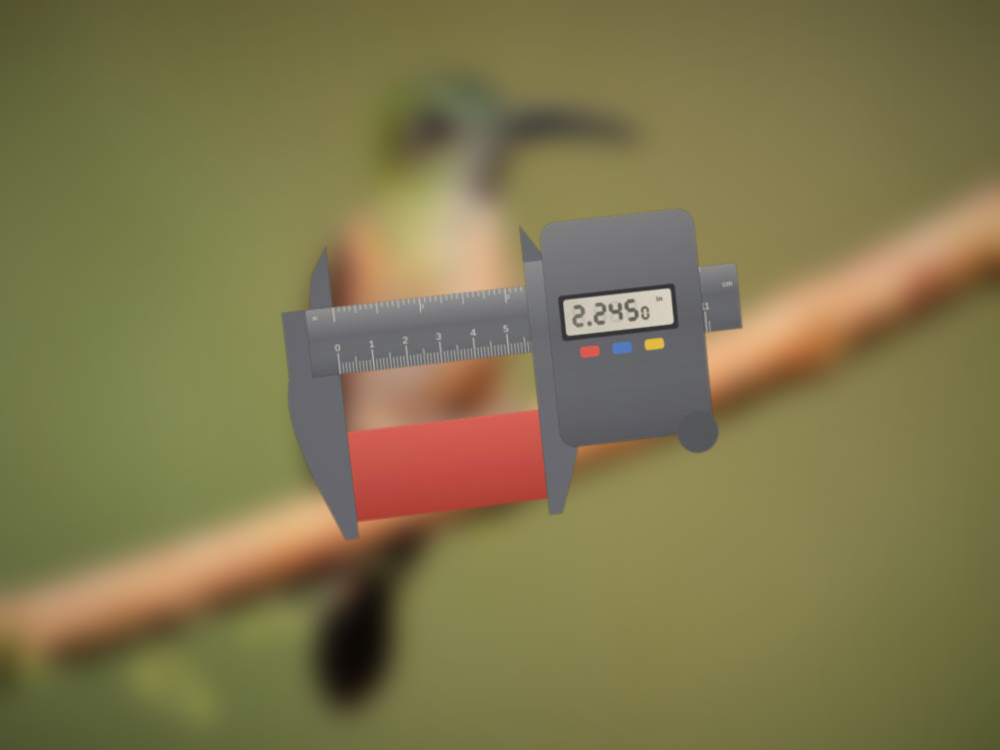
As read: 2.2450; in
